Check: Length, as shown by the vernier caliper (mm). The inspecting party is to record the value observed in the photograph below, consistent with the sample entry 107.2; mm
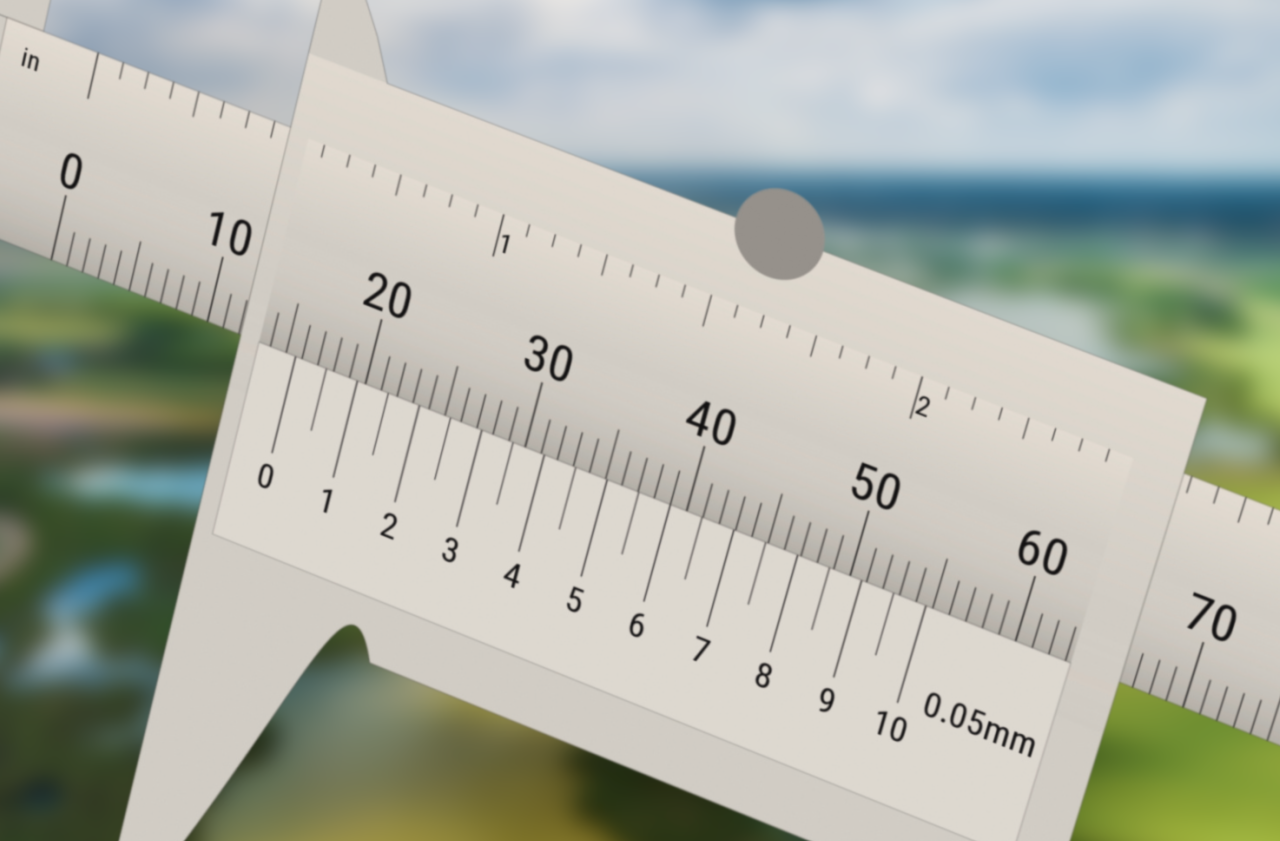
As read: 15.6; mm
